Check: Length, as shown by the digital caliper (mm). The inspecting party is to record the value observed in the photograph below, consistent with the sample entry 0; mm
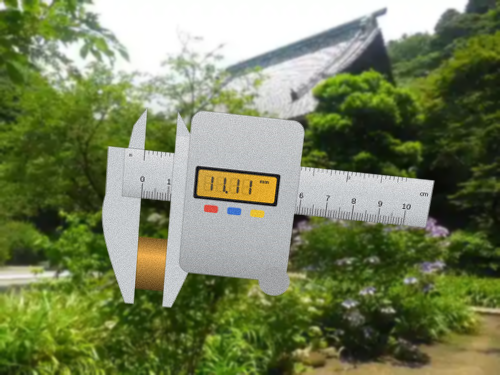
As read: 11.11; mm
